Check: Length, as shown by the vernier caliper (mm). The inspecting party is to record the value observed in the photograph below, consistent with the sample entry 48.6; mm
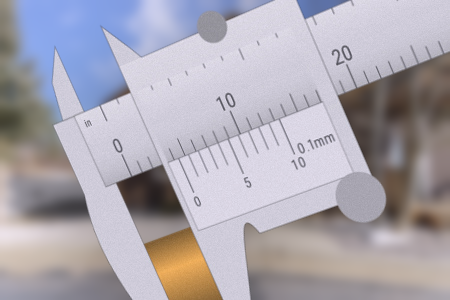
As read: 4.4; mm
